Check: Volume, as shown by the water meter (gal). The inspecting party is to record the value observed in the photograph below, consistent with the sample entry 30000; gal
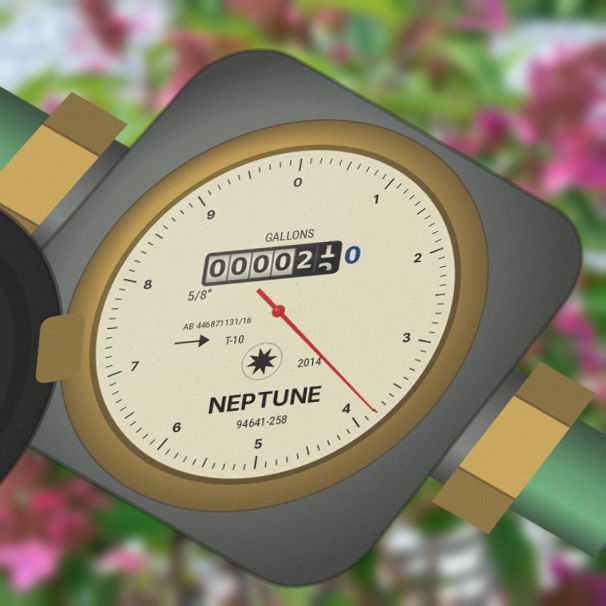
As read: 213.8; gal
